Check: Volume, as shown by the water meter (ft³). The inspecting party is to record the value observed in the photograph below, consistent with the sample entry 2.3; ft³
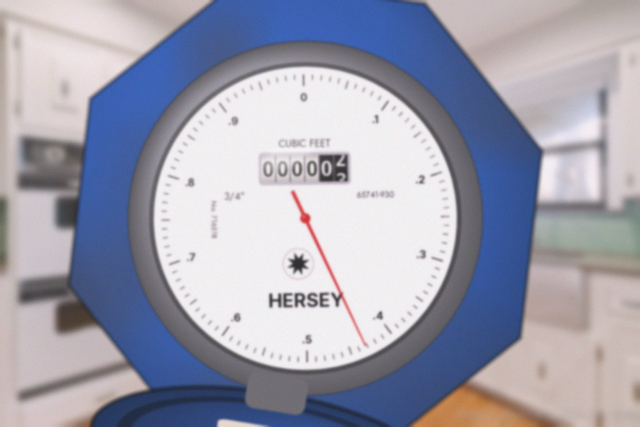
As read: 2.43; ft³
